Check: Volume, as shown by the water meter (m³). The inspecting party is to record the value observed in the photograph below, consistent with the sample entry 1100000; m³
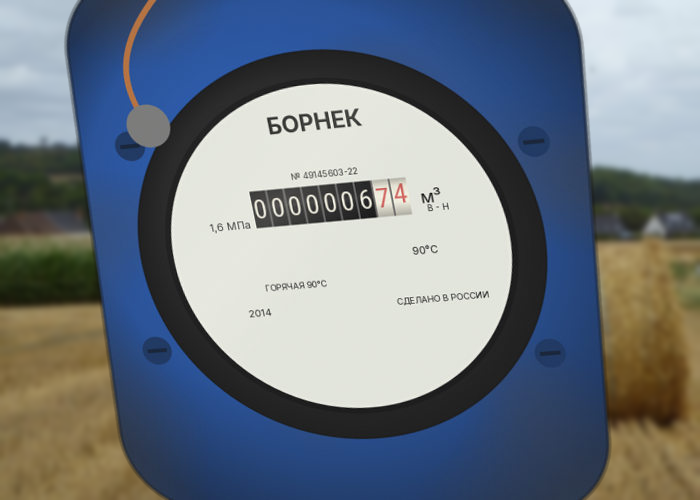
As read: 6.74; m³
